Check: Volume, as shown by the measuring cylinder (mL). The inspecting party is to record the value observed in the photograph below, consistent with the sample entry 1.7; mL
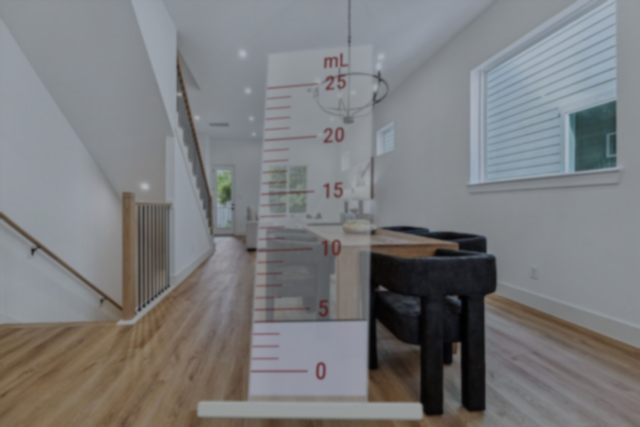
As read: 4; mL
